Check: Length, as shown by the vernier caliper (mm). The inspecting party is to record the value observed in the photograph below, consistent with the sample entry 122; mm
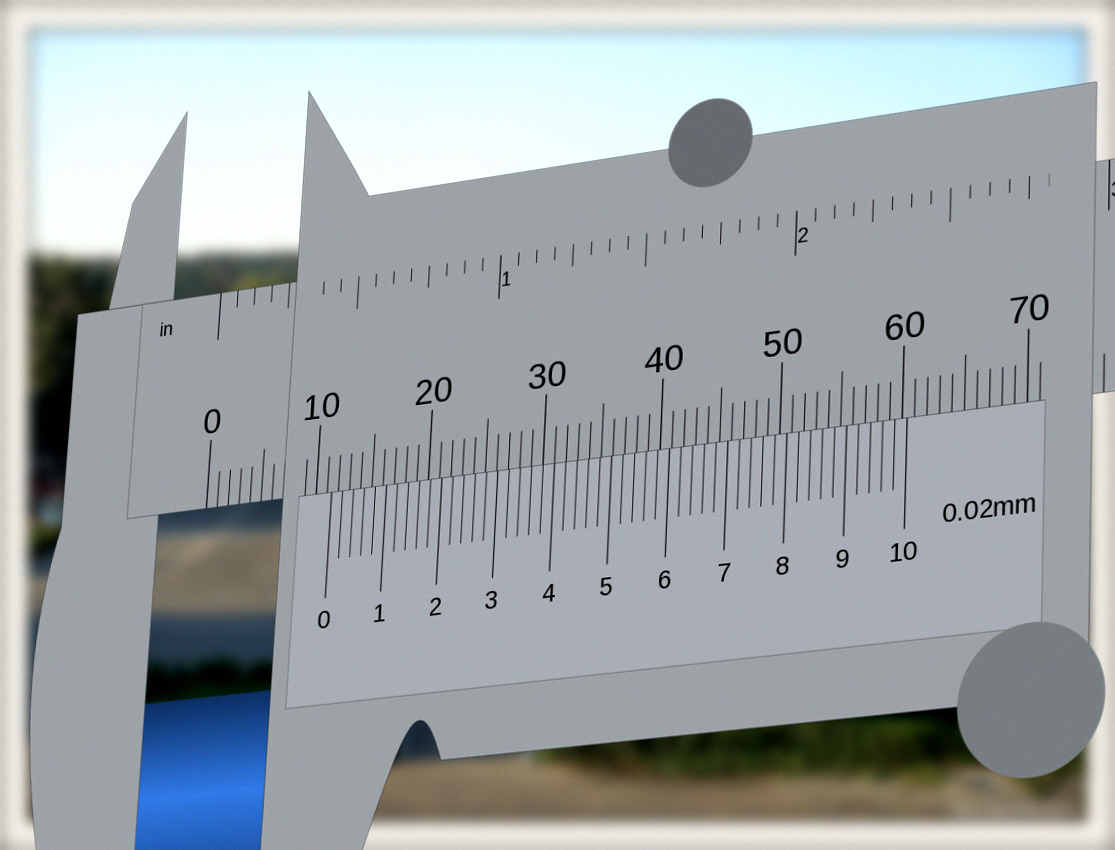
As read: 11.4; mm
